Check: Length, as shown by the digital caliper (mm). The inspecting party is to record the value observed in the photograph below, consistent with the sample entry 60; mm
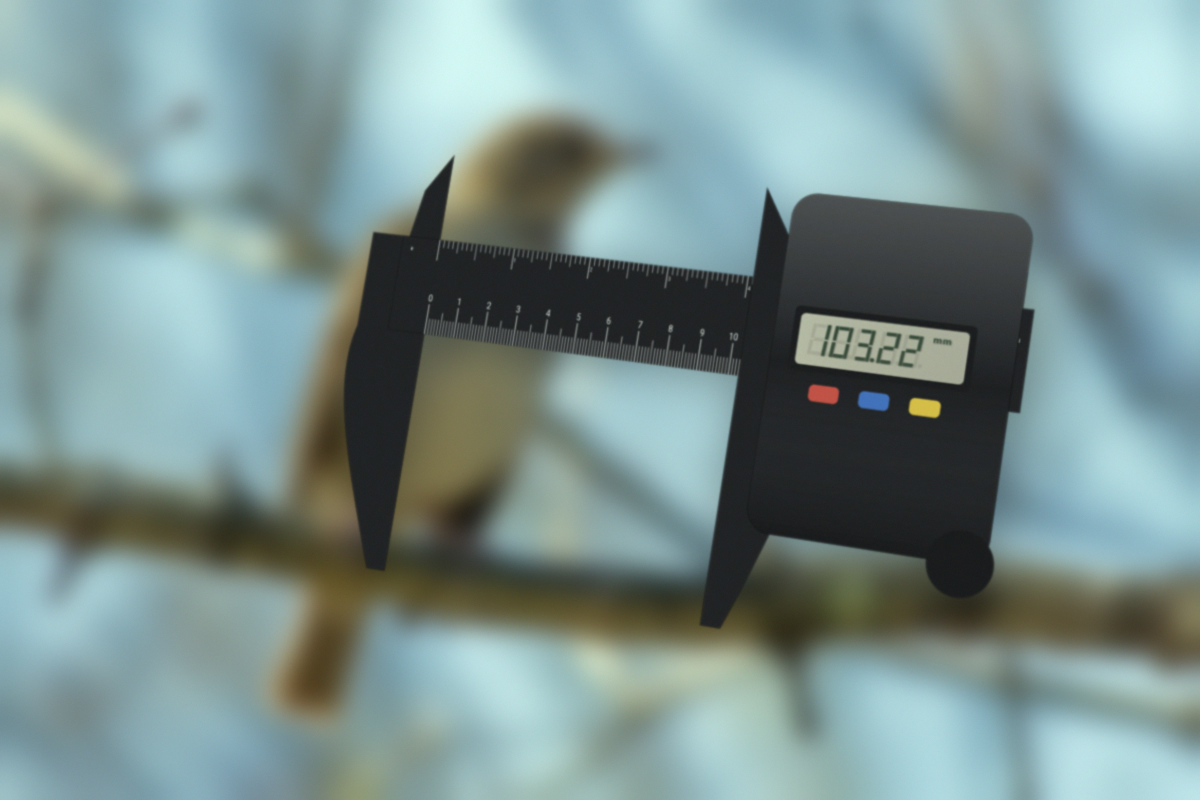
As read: 103.22; mm
